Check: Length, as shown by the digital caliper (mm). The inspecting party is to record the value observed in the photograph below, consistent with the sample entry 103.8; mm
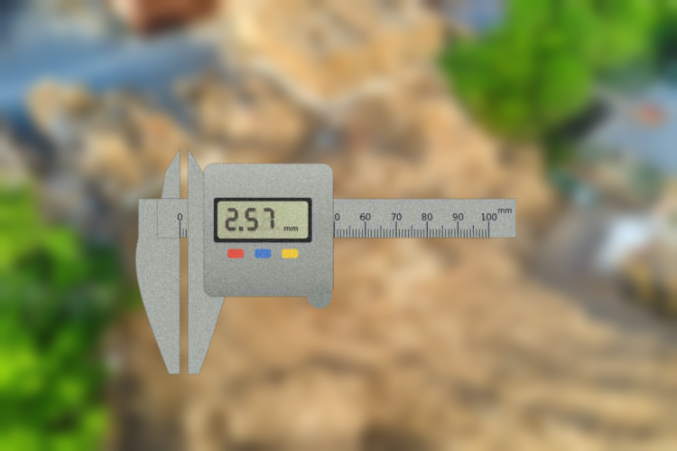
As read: 2.57; mm
